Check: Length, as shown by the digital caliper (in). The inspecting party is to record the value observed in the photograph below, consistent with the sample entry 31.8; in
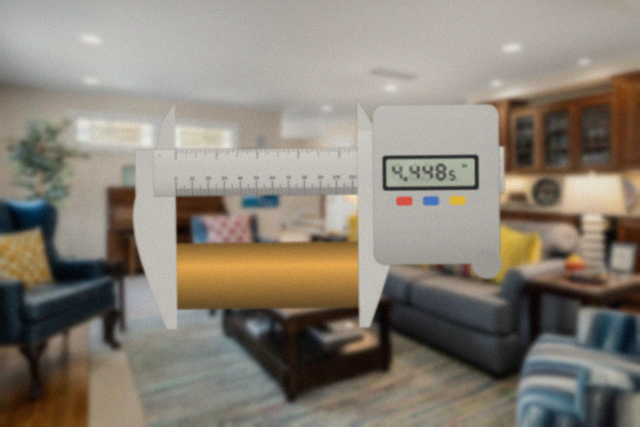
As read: 4.4485; in
